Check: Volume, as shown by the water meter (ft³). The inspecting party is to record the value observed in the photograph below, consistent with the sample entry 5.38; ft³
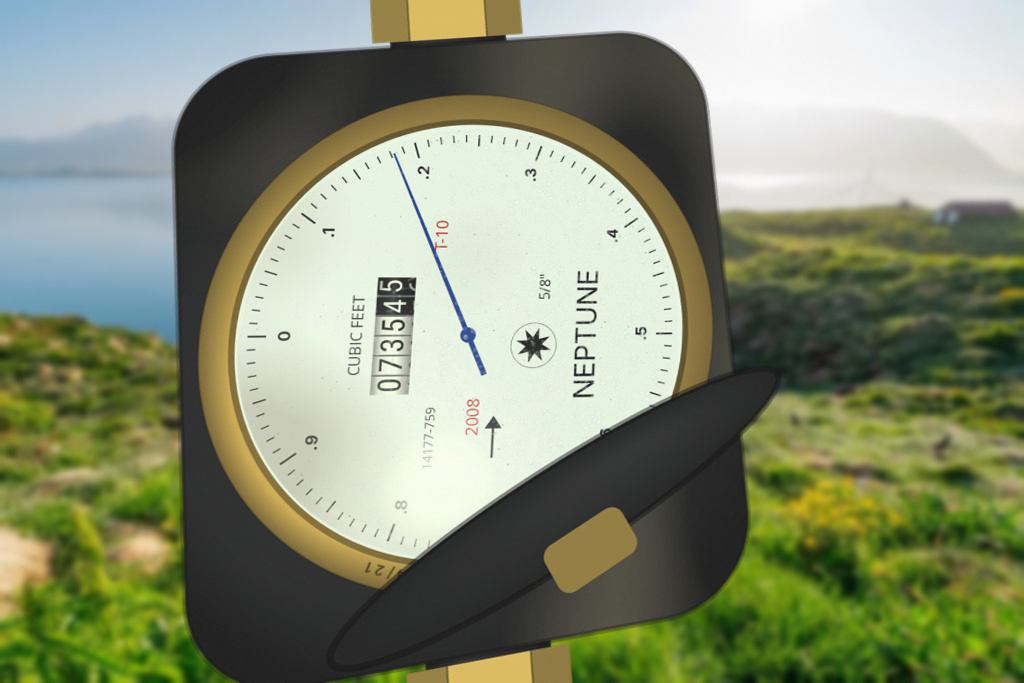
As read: 73545.18; ft³
